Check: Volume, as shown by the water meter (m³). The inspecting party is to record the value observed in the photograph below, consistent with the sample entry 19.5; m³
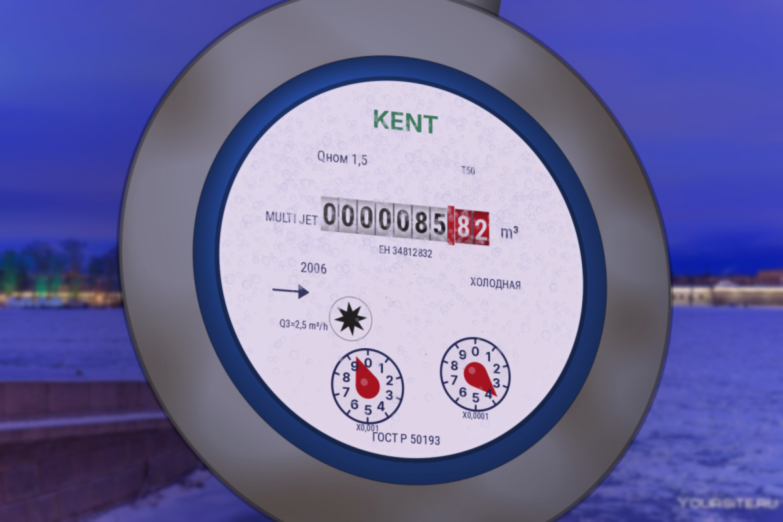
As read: 85.8193; m³
